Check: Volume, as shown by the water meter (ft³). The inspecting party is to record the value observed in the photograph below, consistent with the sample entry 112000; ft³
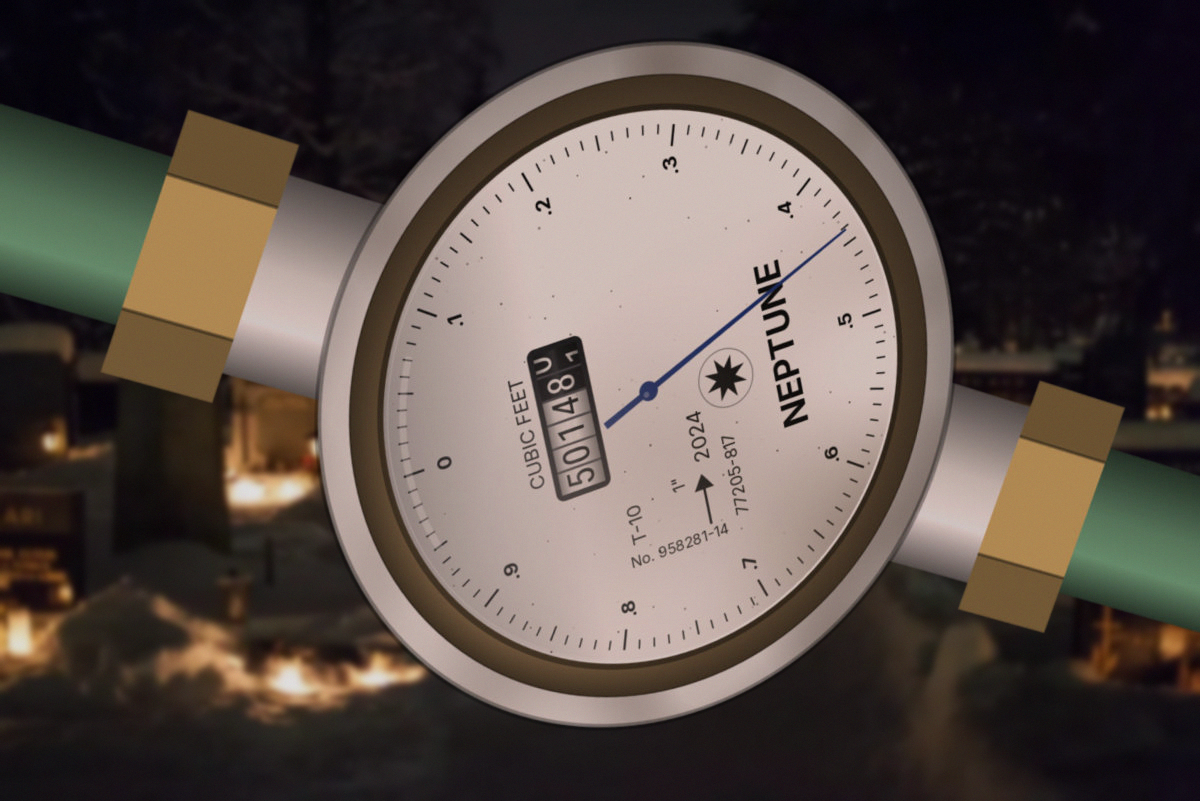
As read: 501480.44; ft³
